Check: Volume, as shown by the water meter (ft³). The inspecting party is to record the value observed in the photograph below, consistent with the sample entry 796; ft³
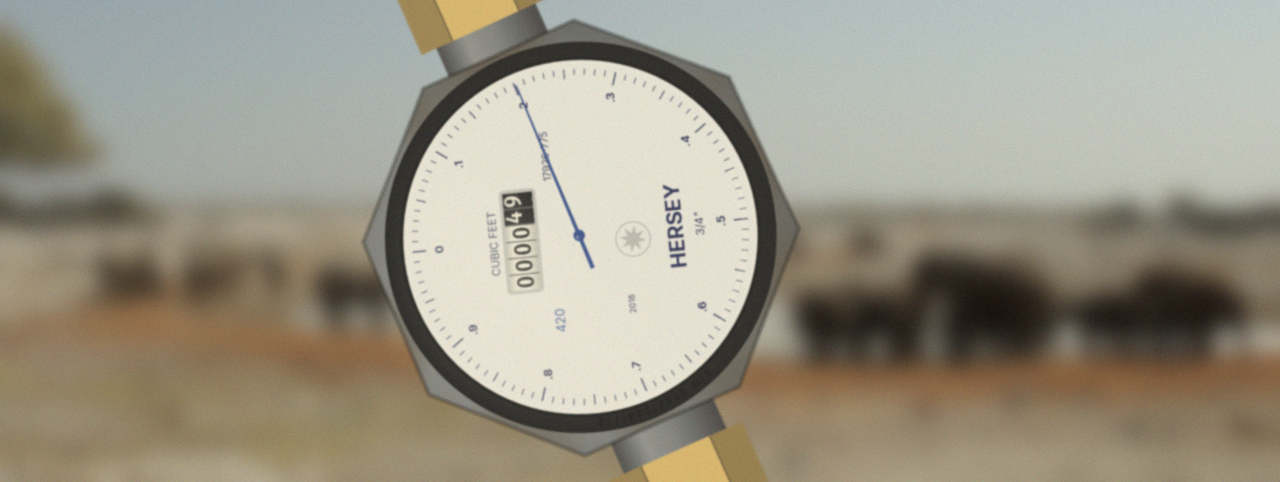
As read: 49.20; ft³
